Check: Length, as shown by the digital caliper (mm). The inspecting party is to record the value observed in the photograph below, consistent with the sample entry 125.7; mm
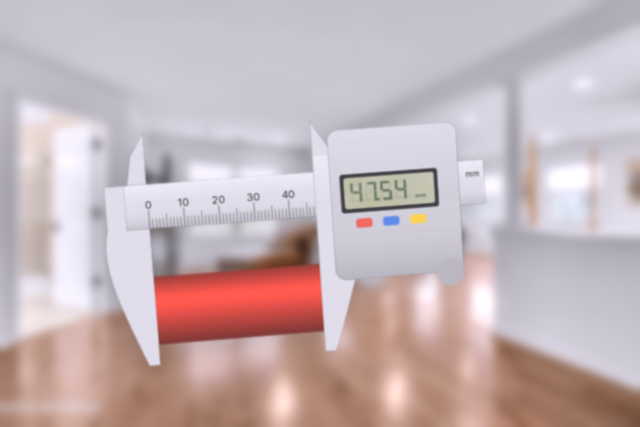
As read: 47.54; mm
